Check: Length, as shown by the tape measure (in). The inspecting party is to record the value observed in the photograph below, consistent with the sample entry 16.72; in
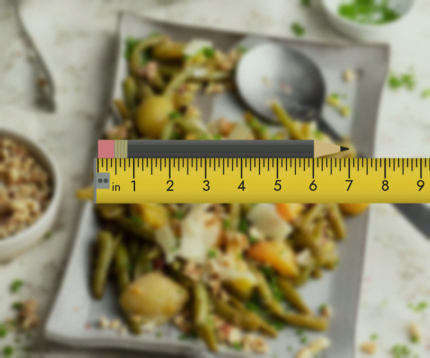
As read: 7; in
